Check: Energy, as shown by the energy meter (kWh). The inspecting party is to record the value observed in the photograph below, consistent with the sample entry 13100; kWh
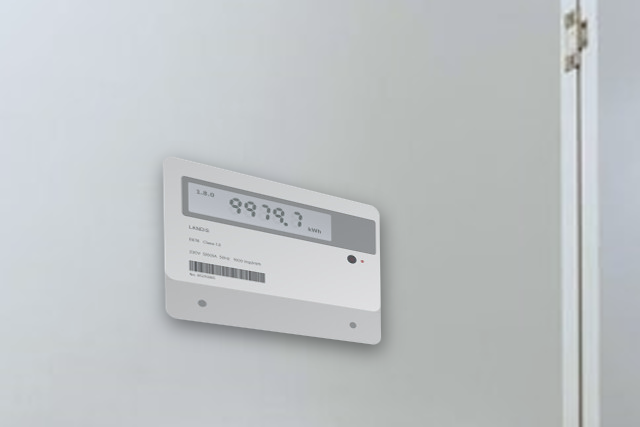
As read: 9979.7; kWh
